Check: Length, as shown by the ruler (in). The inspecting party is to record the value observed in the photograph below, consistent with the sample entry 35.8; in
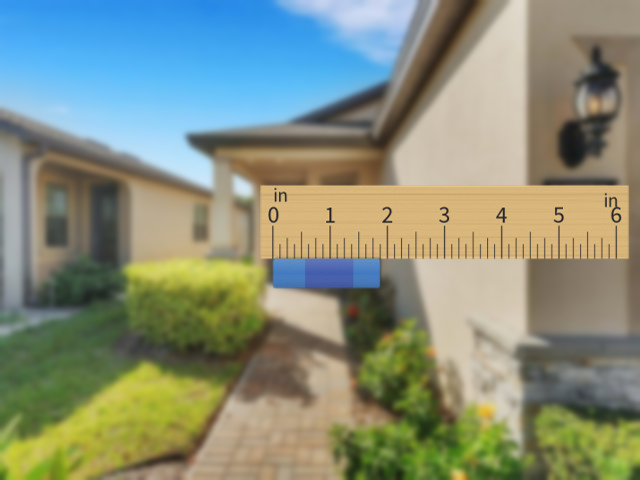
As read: 1.875; in
